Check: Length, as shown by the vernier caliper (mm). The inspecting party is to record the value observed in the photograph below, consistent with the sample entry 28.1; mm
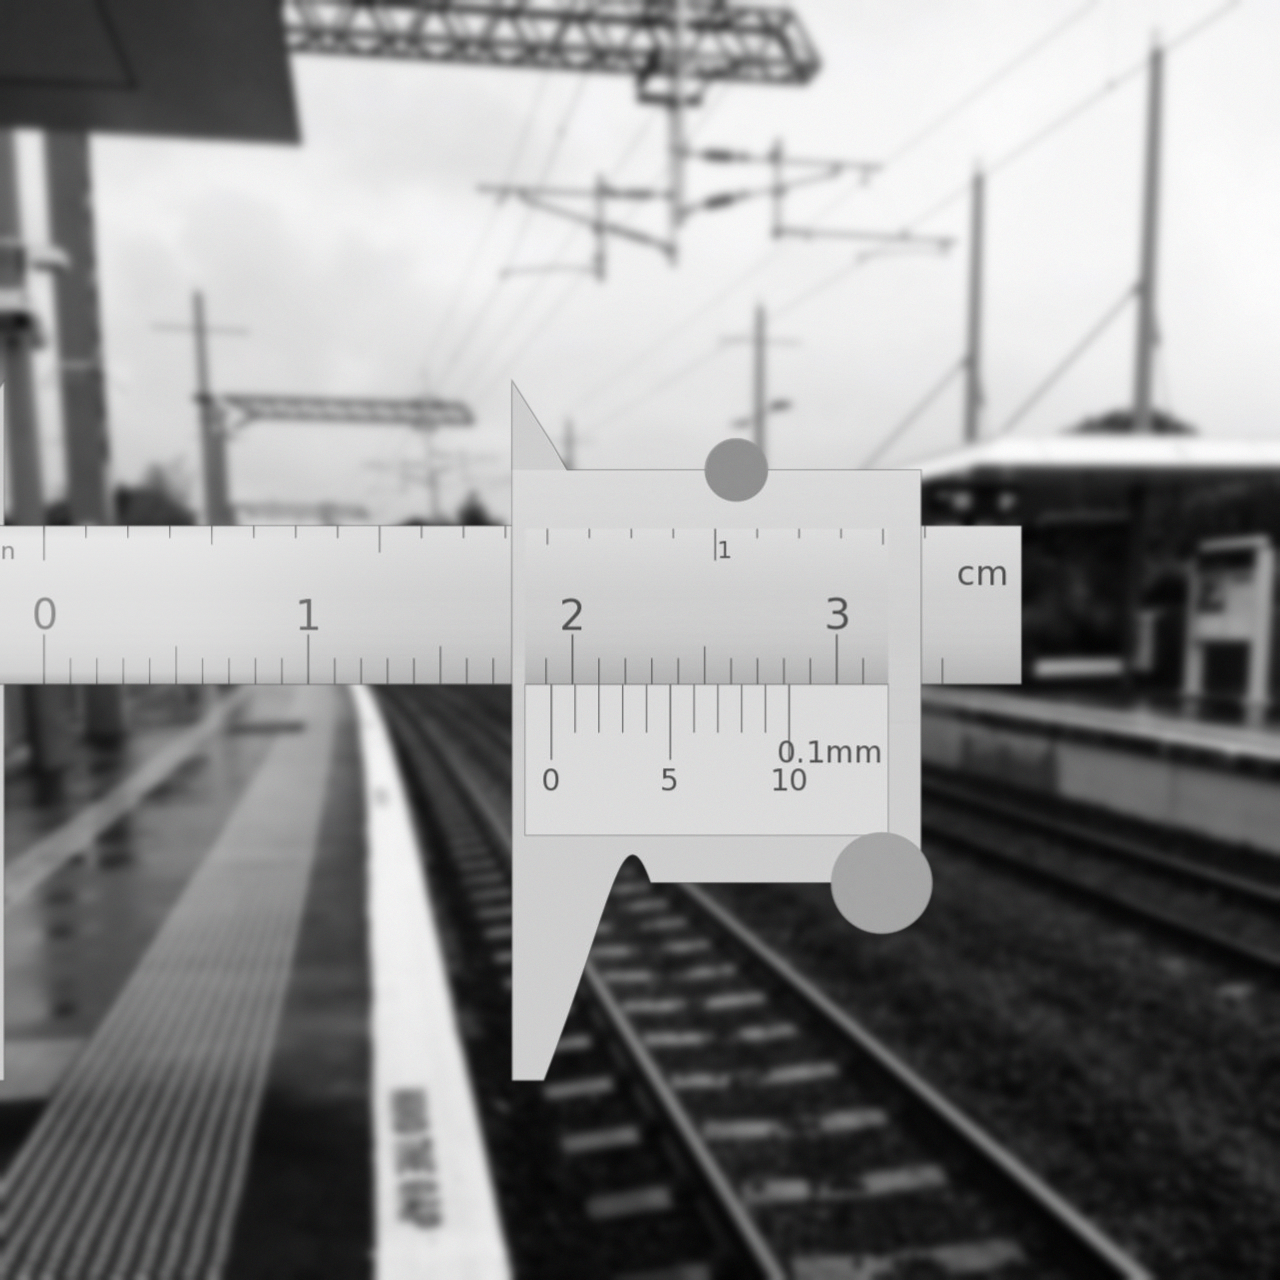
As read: 19.2; mm
